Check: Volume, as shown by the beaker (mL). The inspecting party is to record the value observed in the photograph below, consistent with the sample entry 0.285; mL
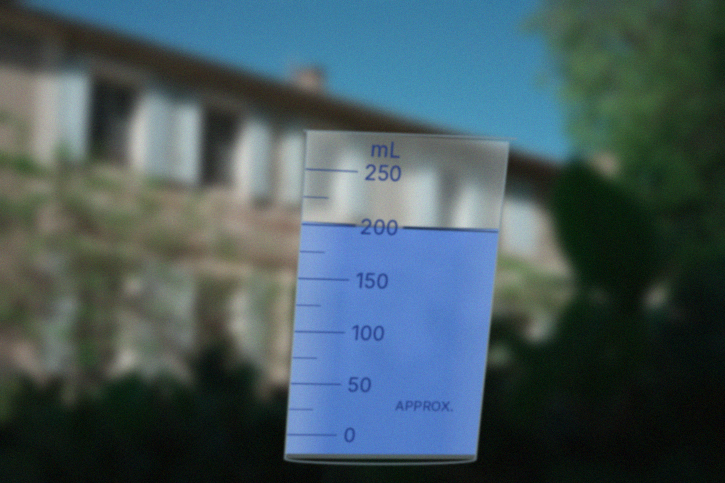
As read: 200; mL
